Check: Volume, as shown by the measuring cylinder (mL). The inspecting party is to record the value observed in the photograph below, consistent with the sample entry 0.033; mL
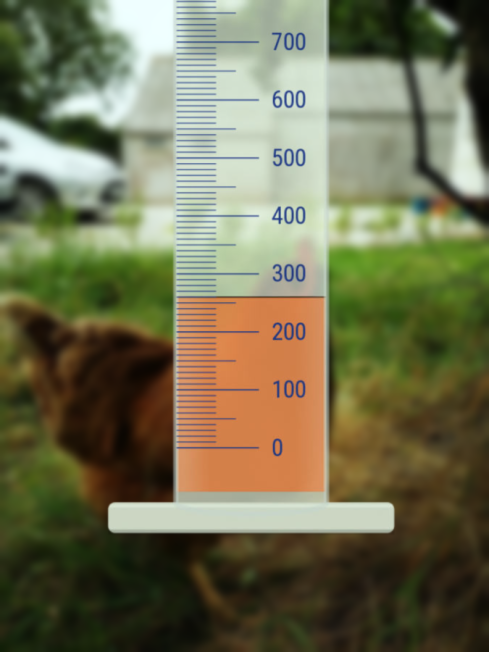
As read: 260; mL
